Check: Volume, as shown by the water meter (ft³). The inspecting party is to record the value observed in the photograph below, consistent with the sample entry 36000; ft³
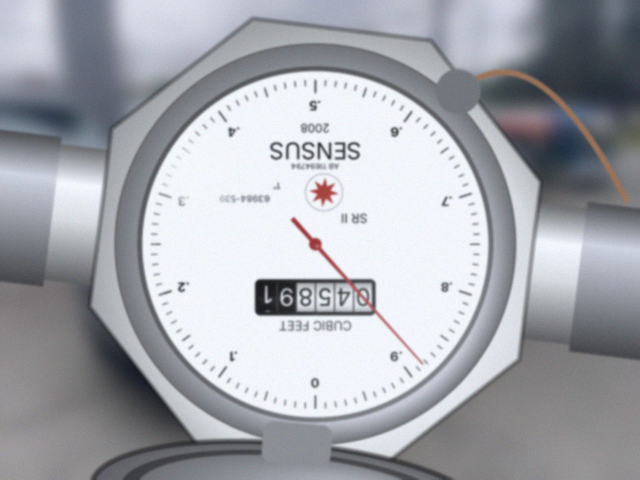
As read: 45890.88; ft³
